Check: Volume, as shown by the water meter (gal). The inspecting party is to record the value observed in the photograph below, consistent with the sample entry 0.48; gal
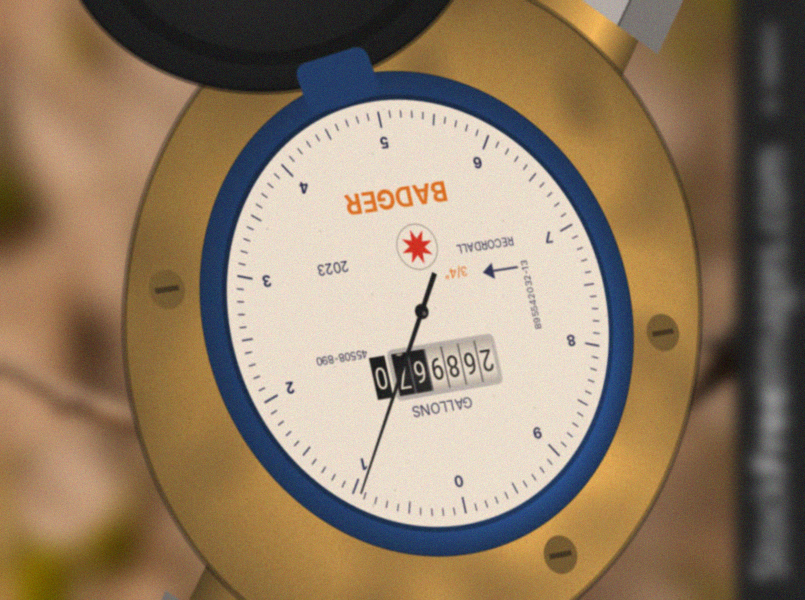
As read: 2689670.9; gal
